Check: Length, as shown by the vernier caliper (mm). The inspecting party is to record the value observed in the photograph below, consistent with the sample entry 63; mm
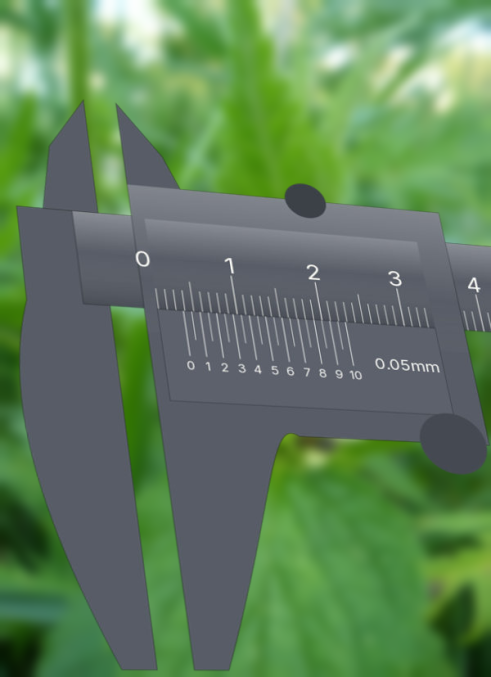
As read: 3.8; mm
